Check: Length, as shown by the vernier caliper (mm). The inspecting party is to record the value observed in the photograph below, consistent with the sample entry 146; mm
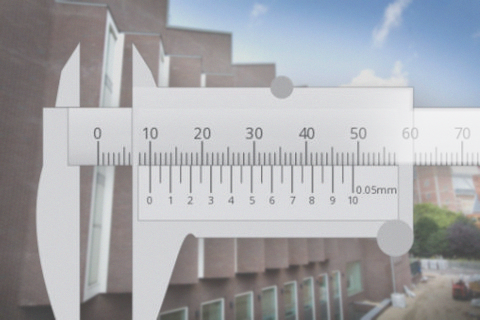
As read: 10.0; mm
